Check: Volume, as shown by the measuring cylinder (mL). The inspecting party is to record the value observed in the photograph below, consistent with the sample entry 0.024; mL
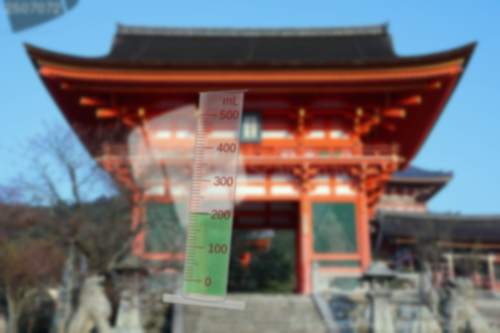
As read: 200; mL
